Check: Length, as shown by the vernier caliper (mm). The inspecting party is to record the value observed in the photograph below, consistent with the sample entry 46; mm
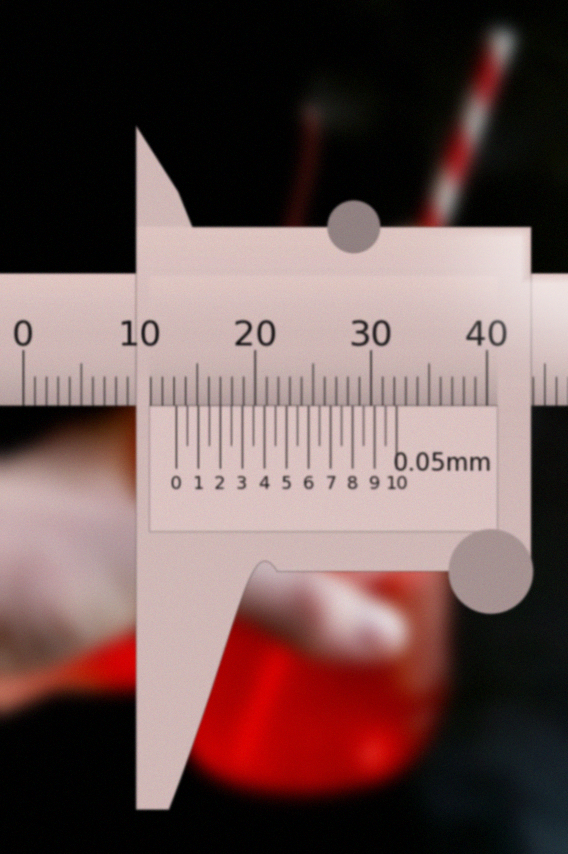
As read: 13.2; mm
